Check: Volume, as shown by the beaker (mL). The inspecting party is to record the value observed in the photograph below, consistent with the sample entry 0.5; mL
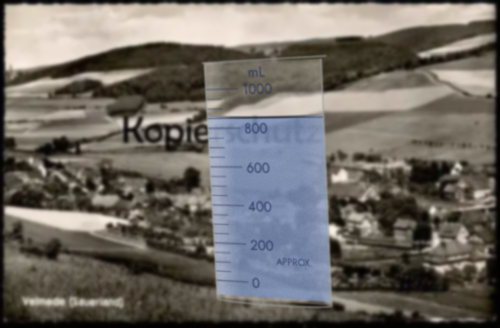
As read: 850; mL
